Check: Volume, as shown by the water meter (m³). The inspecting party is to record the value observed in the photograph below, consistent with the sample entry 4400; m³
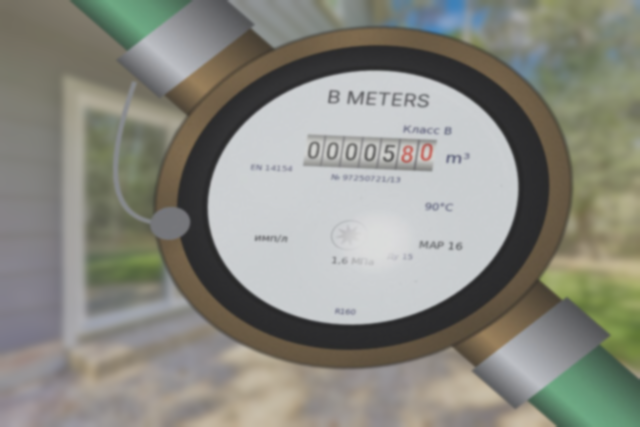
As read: 5.80; m³
